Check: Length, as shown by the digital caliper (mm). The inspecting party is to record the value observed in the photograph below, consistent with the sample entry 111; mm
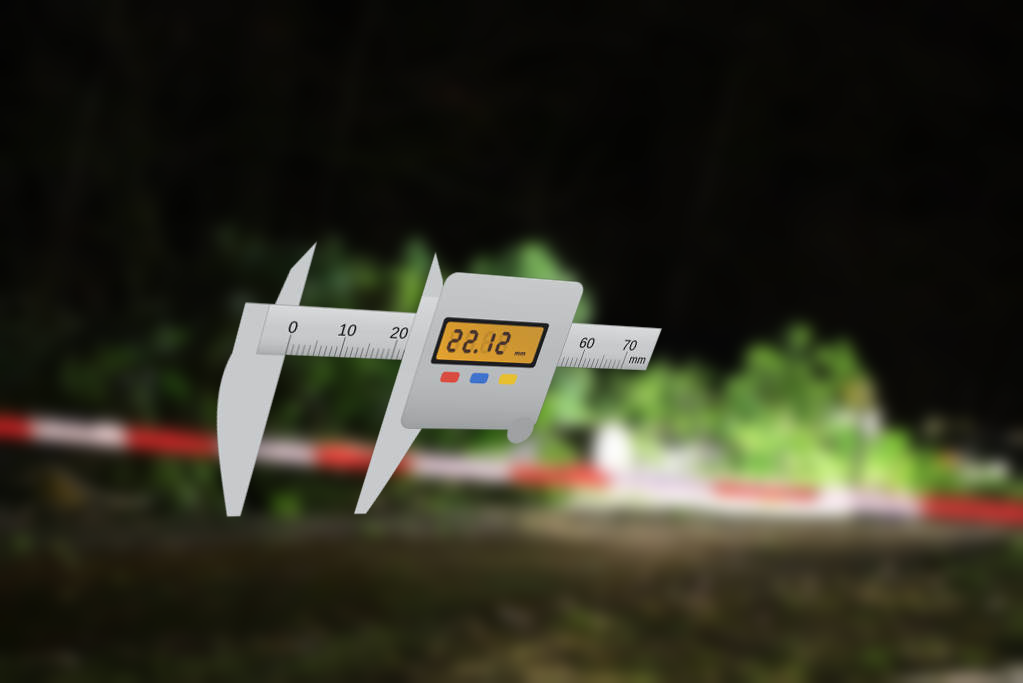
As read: 22.12; mm
